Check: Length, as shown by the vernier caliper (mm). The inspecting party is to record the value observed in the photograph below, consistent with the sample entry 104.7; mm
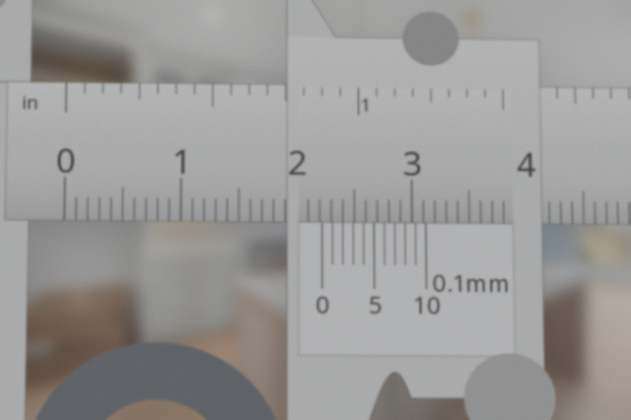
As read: 22.2; mm
